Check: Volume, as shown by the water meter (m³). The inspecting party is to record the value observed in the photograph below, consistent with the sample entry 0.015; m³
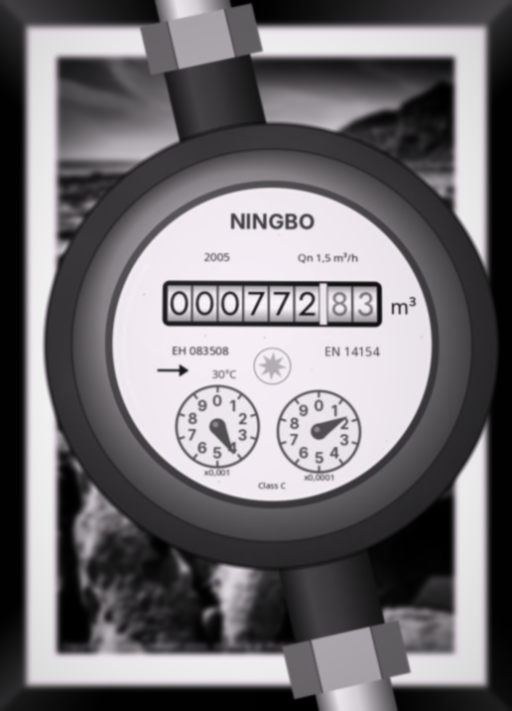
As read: 772.8341; m³
